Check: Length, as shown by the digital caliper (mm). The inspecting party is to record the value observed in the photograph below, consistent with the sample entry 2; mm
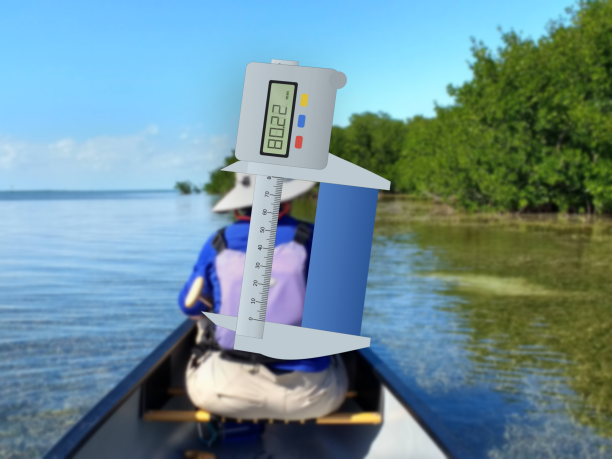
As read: 80.22; mm
